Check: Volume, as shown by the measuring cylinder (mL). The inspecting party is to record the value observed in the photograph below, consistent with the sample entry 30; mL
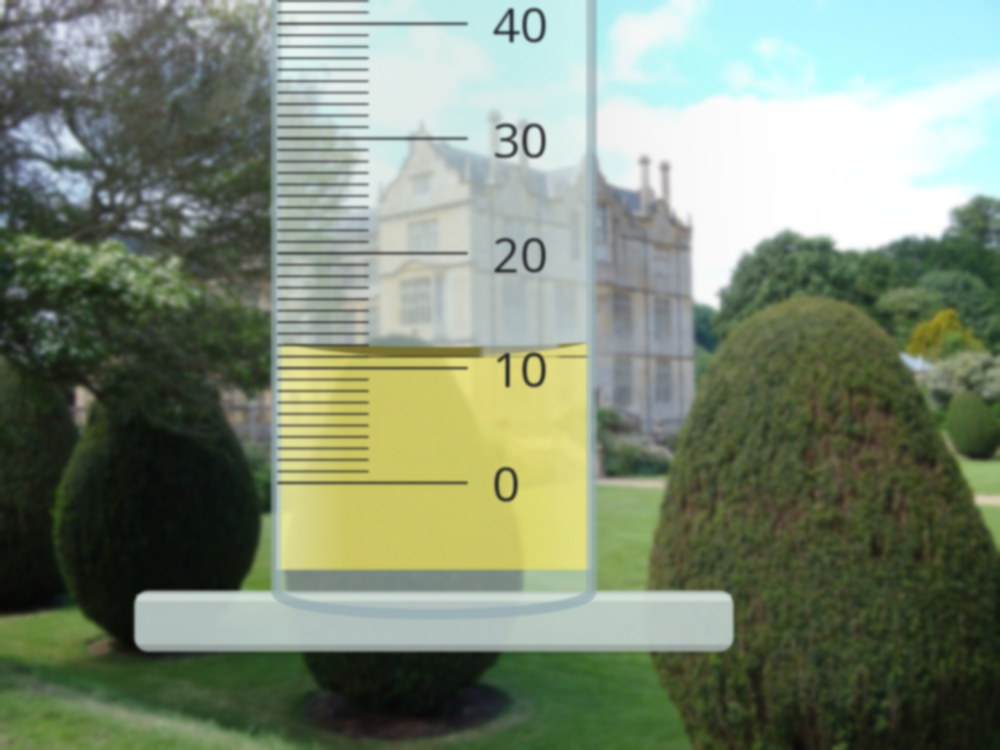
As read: 11; mL
